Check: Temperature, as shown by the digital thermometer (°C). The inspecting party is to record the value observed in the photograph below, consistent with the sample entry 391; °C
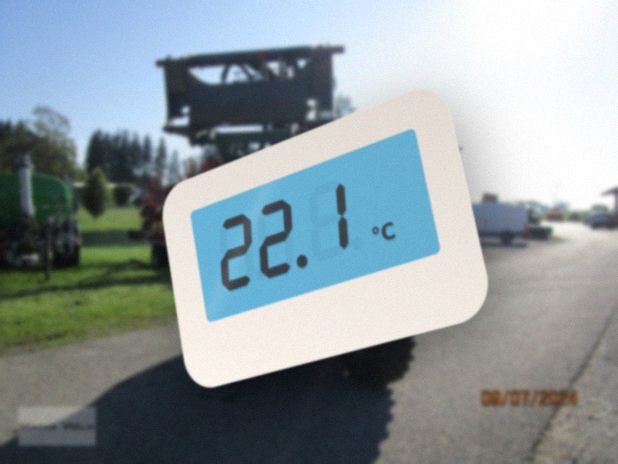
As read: 22.1; °C
